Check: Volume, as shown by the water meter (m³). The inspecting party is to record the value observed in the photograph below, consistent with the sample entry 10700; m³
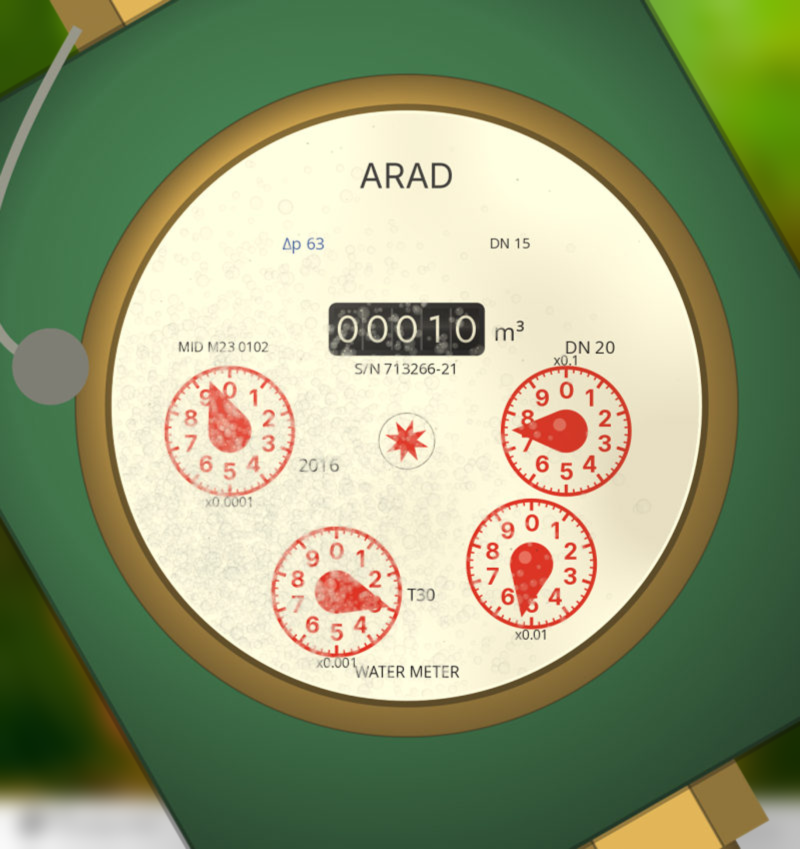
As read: 10.7529; m³
